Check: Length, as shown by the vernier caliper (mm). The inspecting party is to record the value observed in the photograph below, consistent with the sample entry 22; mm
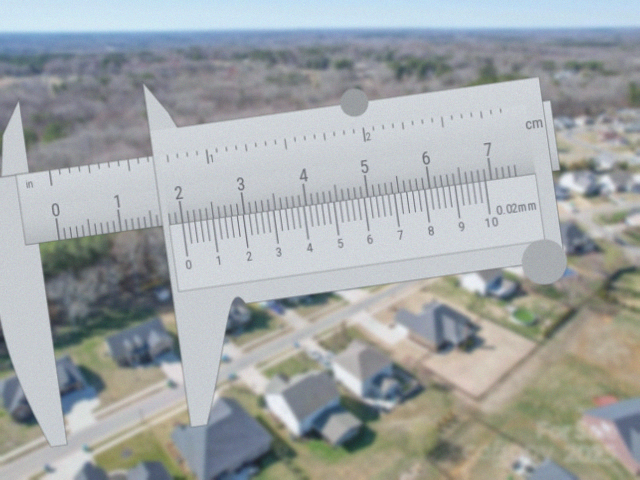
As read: 20.0; mm
